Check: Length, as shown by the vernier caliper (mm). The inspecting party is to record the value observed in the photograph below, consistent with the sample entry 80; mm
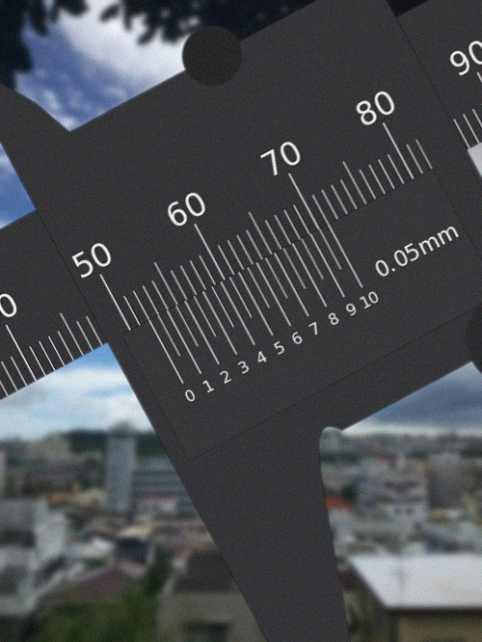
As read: 52.0; mm
